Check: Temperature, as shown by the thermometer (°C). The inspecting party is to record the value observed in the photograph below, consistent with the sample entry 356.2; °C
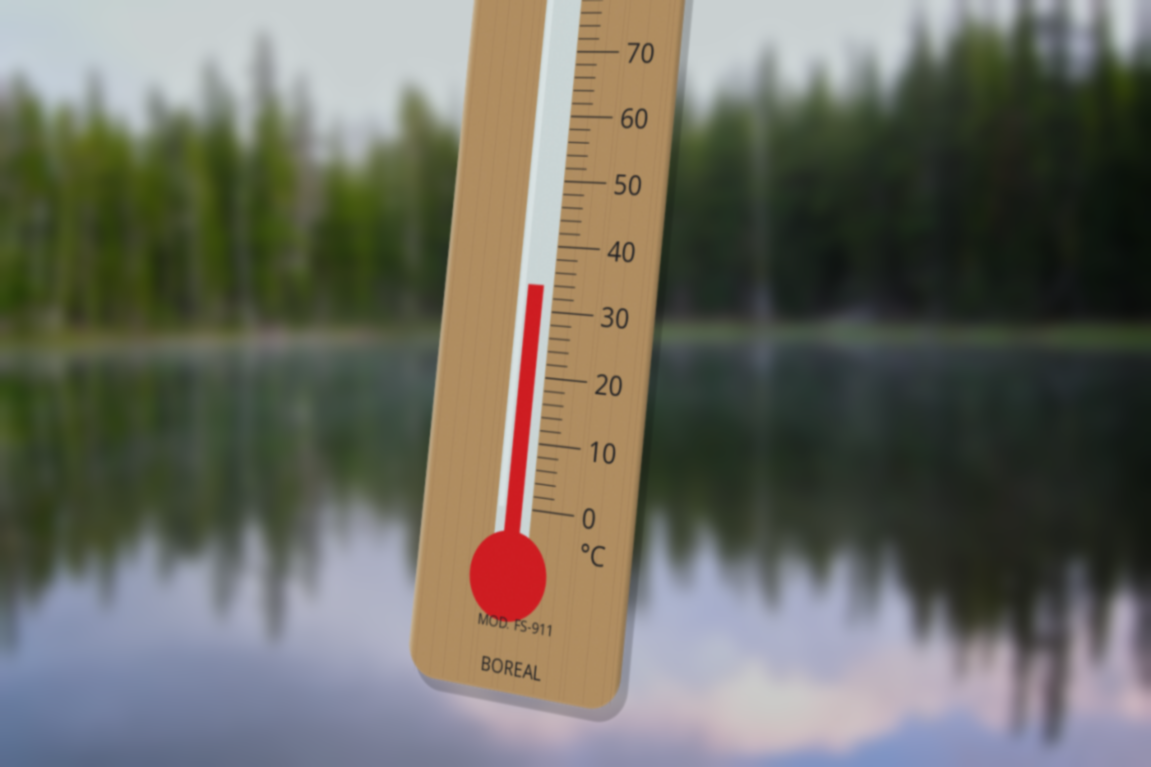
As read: 34; °C
